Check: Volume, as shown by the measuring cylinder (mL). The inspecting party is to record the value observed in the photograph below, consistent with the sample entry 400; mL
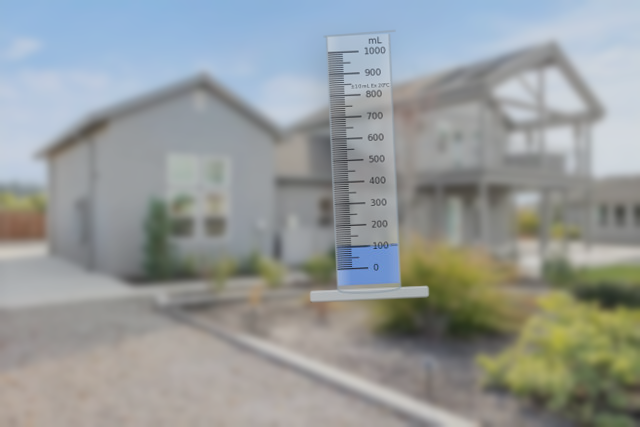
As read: 100; mL
